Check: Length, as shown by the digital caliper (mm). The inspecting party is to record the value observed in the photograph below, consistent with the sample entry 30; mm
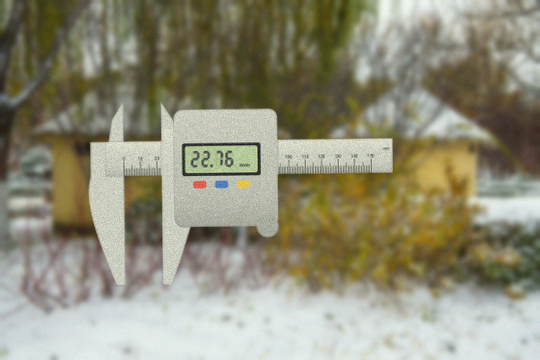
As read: 22.76; mm
